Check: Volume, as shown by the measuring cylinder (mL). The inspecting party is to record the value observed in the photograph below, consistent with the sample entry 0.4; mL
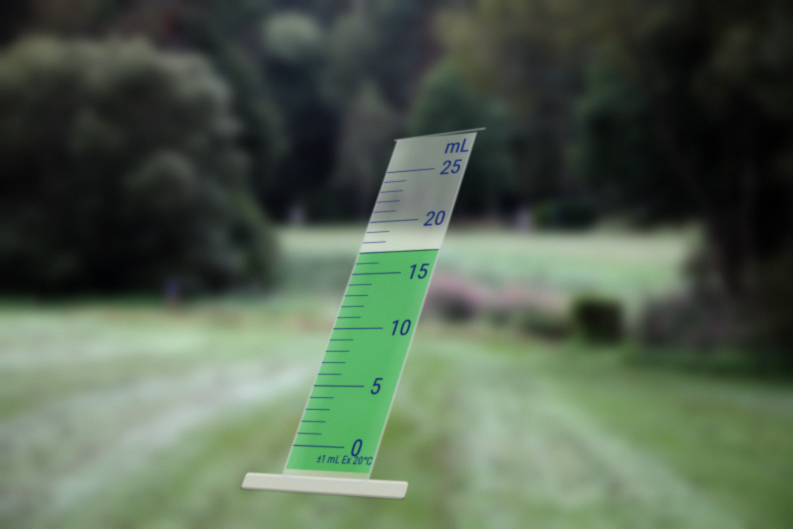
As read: 17; mL
